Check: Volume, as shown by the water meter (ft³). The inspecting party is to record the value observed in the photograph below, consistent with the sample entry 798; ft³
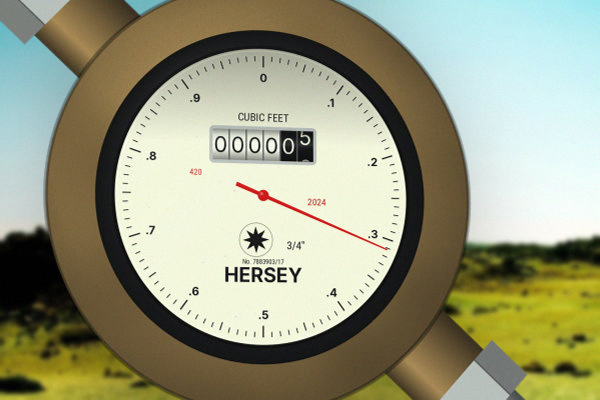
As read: 5.31; ft³
